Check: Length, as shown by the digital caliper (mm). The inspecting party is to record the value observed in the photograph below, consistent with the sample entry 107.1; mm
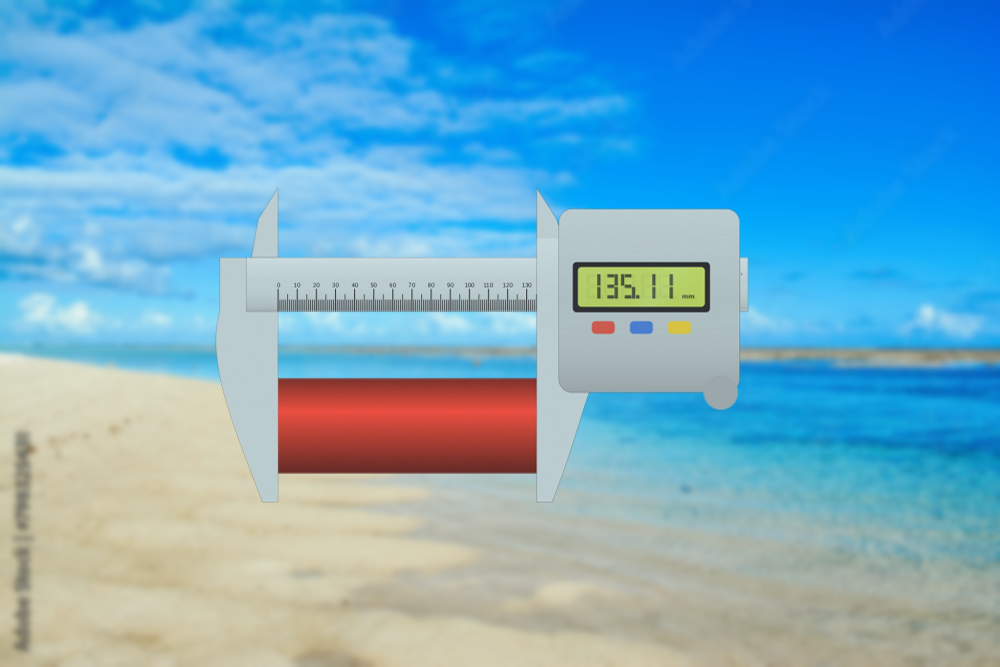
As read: 135.11; mm
